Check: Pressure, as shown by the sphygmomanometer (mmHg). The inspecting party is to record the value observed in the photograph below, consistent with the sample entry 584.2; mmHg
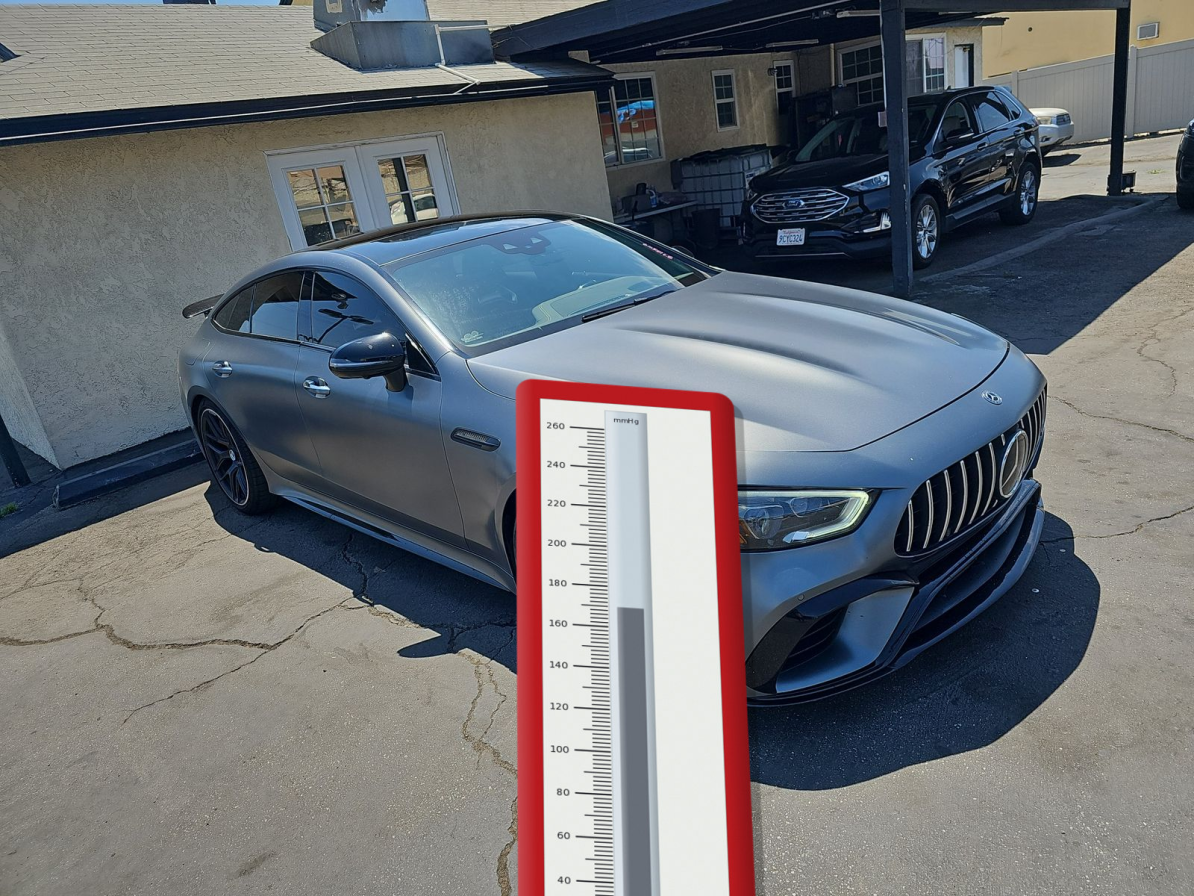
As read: 170; mmHg
